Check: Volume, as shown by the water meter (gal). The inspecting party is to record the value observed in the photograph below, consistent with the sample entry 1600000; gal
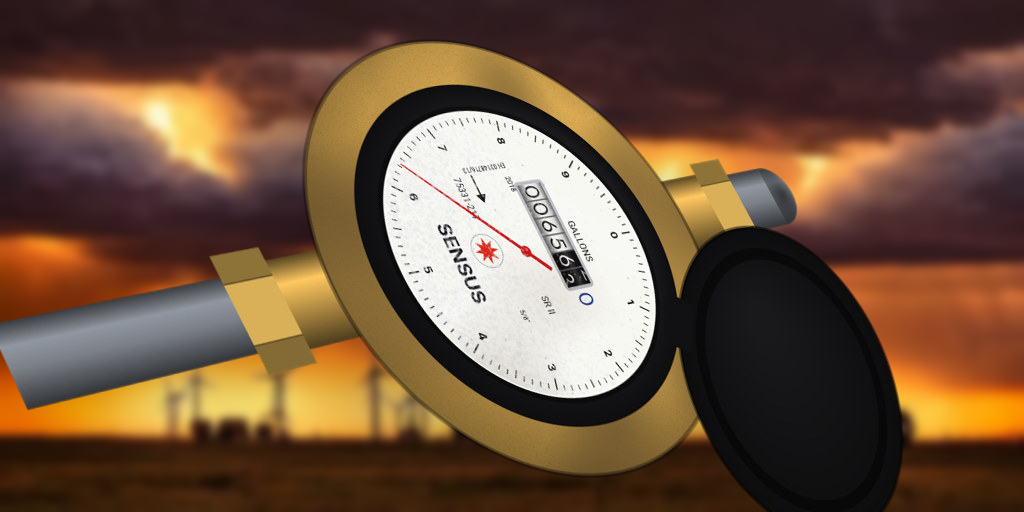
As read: 65626.3; gal
